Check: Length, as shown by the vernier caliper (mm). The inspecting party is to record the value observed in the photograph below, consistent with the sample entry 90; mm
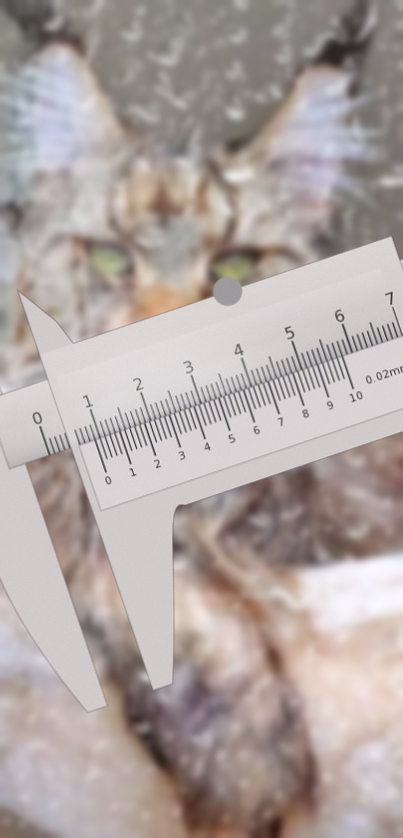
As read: 9.0; mm
